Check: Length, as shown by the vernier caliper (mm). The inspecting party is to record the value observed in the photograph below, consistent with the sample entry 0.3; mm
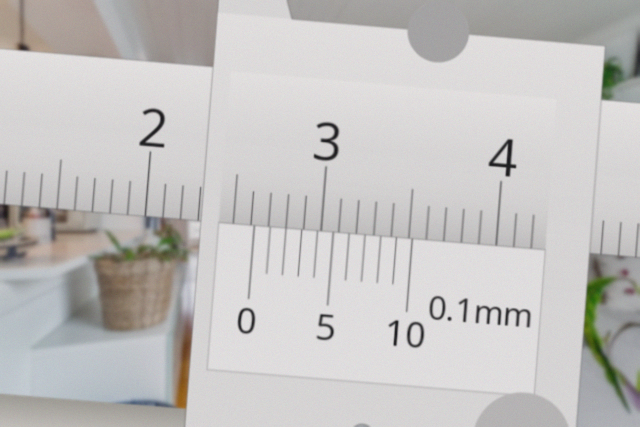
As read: 26.2; mm
